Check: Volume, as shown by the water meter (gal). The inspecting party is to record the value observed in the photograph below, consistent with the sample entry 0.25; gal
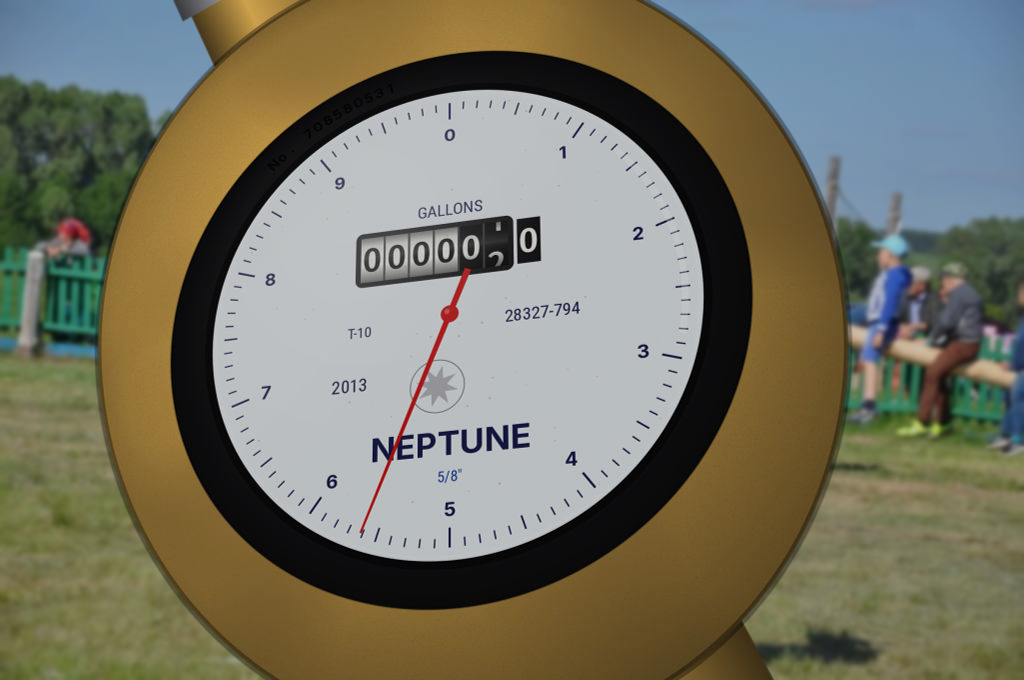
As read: 15.6; gal
